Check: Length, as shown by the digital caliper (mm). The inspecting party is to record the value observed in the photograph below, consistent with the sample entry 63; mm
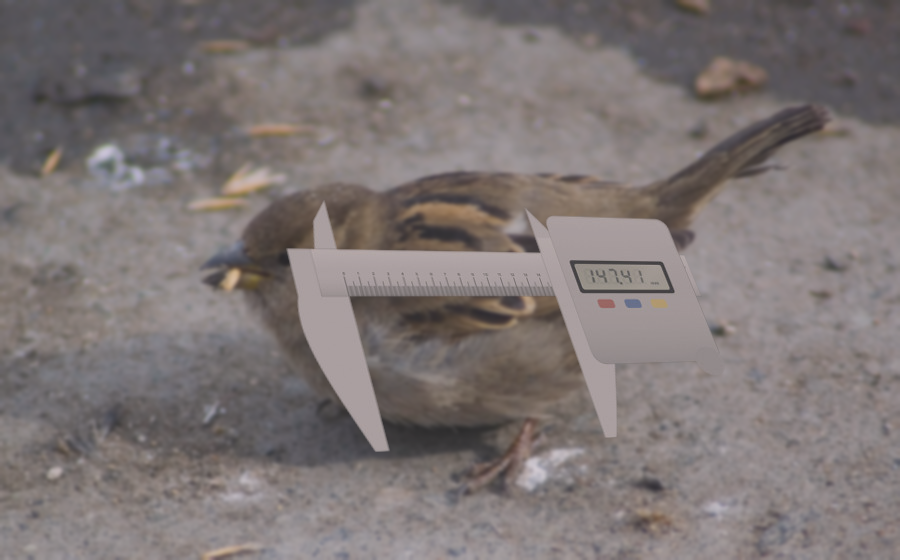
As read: 147.41; mm
